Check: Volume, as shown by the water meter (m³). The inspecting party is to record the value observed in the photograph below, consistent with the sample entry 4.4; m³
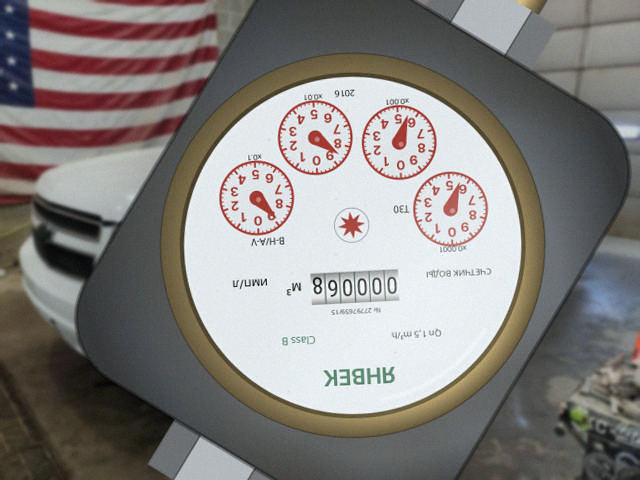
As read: 67.8855; m³
